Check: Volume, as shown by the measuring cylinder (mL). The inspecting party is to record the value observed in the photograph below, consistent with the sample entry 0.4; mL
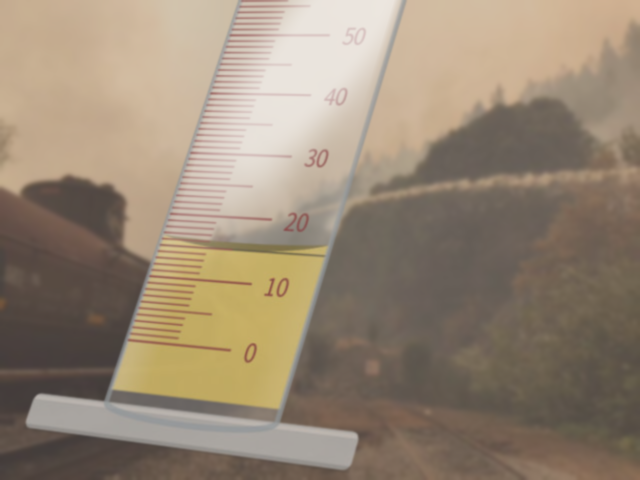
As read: 15; mL
